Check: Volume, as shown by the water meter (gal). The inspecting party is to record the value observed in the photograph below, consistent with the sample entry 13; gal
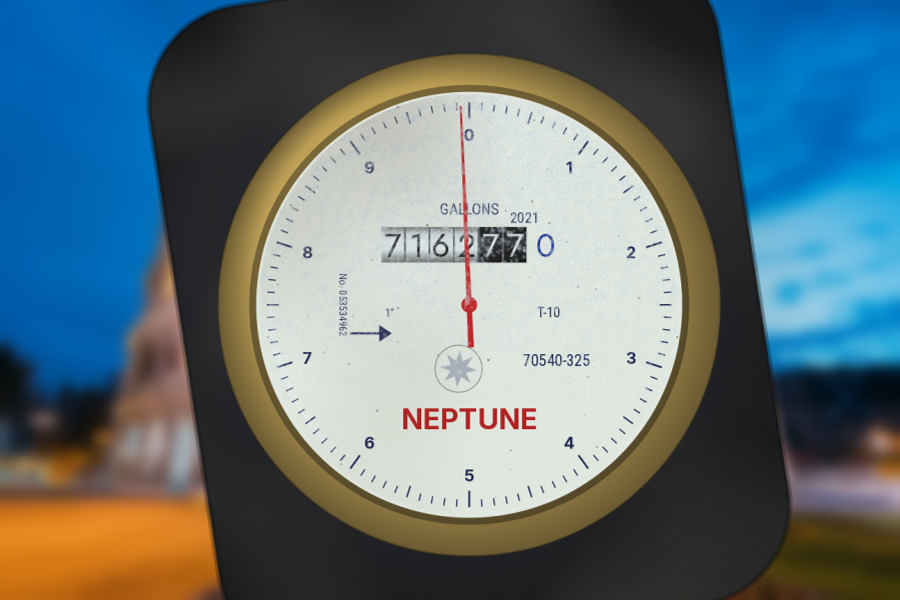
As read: 7162769.9; gal
